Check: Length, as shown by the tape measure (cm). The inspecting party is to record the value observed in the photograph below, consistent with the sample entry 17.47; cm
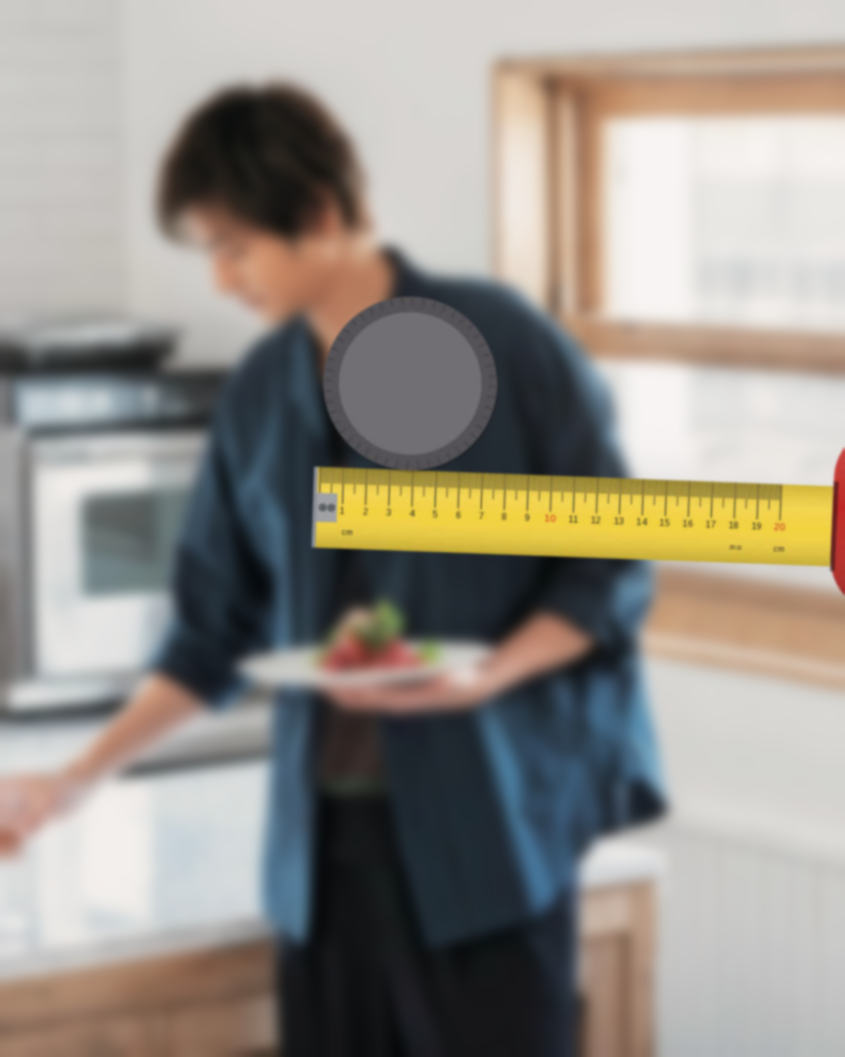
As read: 7.5; cm
